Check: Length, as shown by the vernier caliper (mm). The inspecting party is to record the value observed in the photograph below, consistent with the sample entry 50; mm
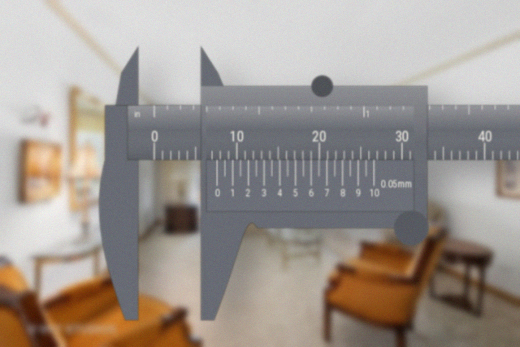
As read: 7.6; mm
